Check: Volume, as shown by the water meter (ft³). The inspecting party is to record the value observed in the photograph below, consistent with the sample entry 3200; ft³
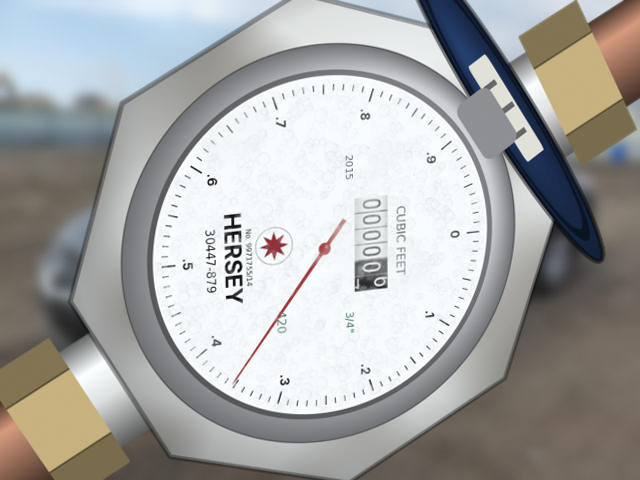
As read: 6.35; ft³
